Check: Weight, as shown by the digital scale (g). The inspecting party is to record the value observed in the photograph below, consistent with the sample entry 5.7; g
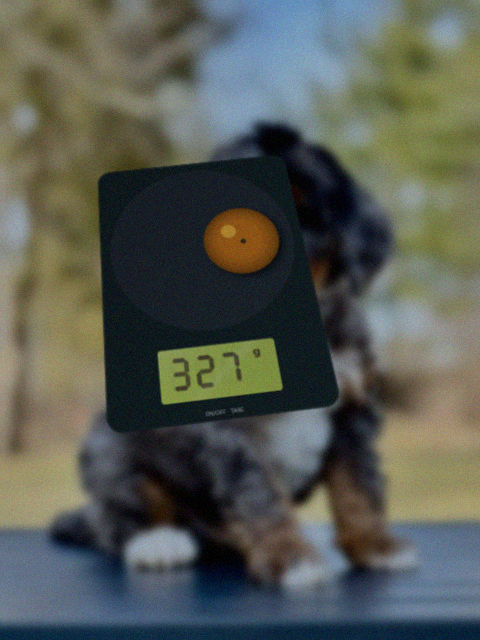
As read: 327; g
